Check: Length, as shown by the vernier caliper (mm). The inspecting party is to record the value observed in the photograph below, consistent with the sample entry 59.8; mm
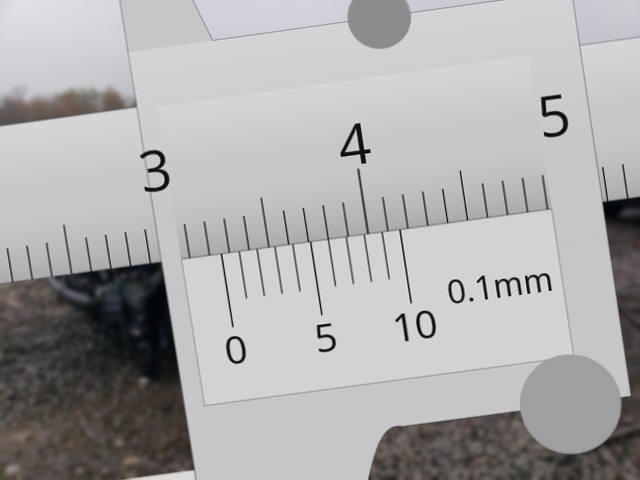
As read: 32.6; mm
